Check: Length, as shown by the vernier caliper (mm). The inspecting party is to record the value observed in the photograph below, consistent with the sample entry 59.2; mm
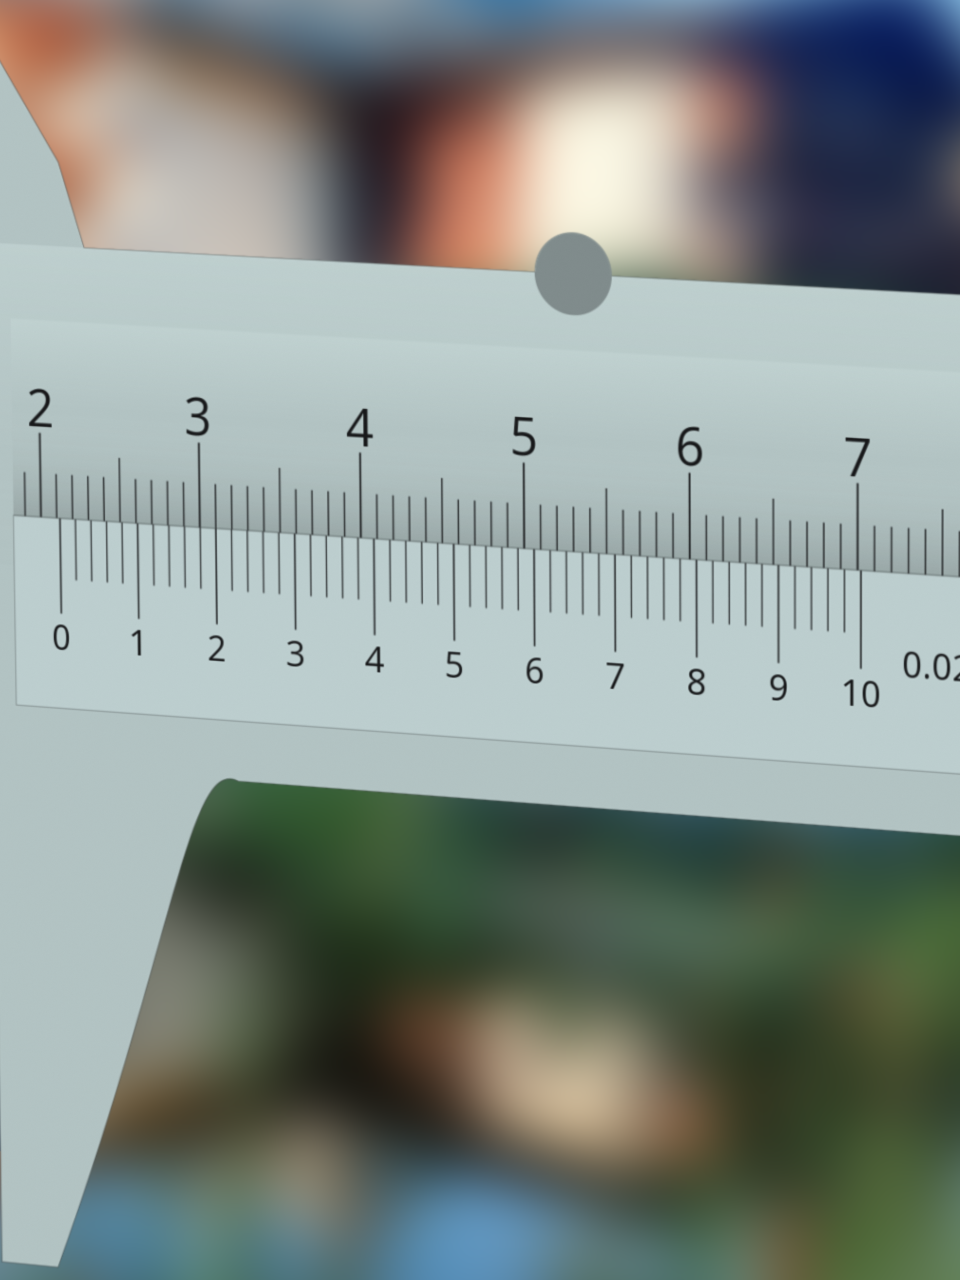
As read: 21.2; mm
